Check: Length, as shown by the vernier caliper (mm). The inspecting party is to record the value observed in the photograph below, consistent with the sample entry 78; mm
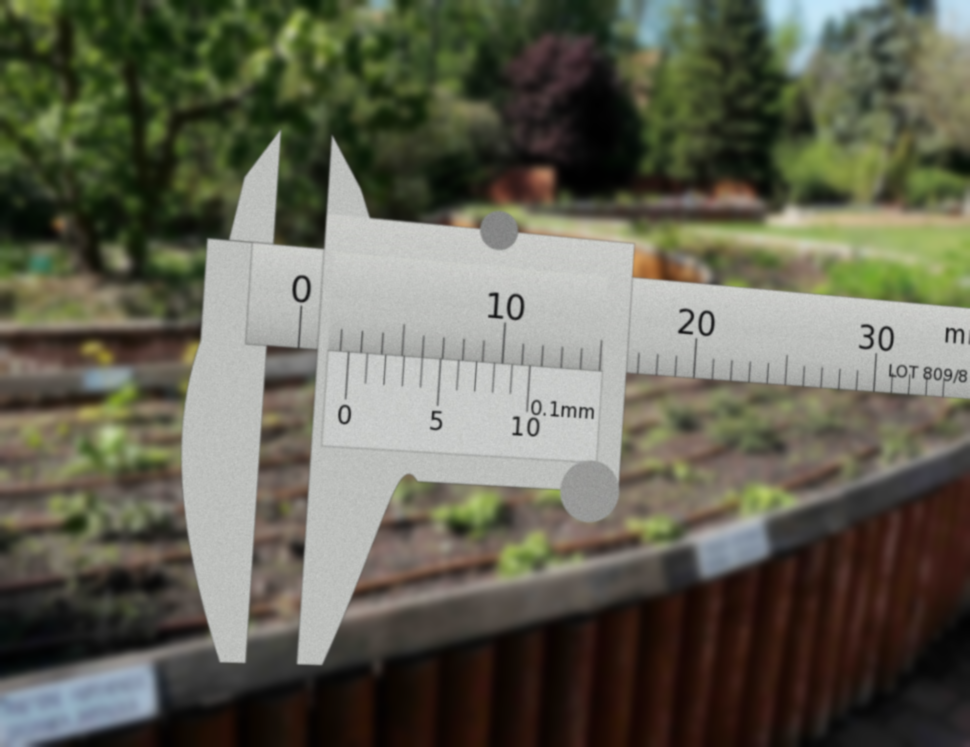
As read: 2.4; mm
